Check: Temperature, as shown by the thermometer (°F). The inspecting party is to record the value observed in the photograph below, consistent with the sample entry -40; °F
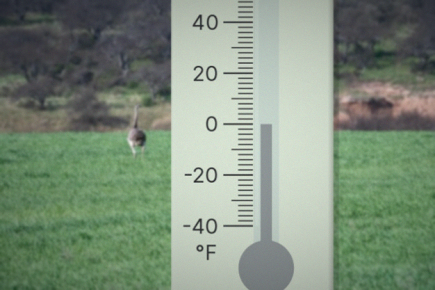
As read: 0; °F
